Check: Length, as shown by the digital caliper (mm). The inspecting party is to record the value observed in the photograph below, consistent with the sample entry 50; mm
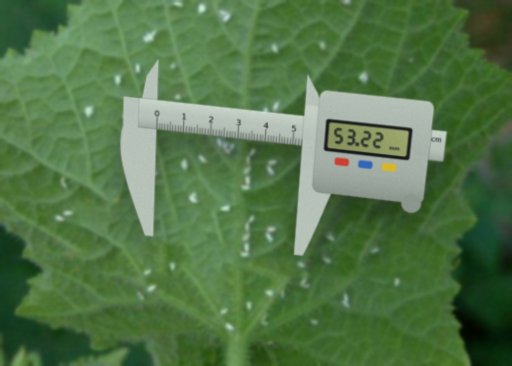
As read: 53.22; mm
